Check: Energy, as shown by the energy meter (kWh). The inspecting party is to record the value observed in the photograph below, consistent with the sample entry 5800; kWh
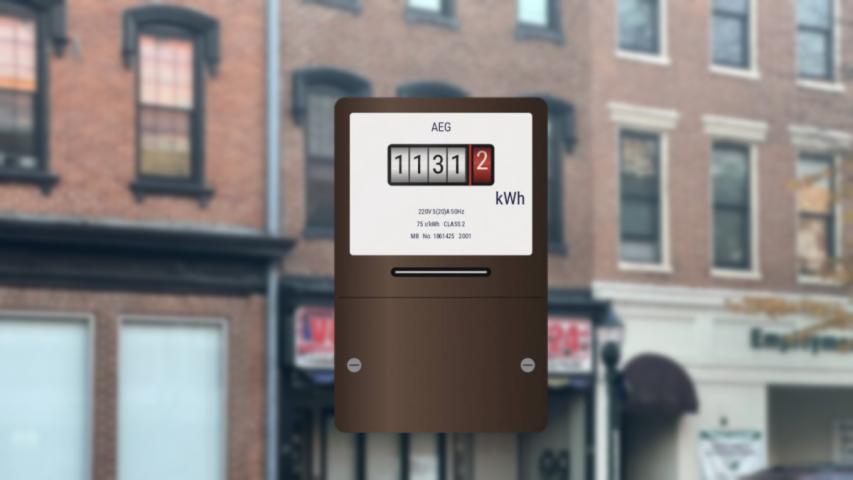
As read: 1131.2; kWh
